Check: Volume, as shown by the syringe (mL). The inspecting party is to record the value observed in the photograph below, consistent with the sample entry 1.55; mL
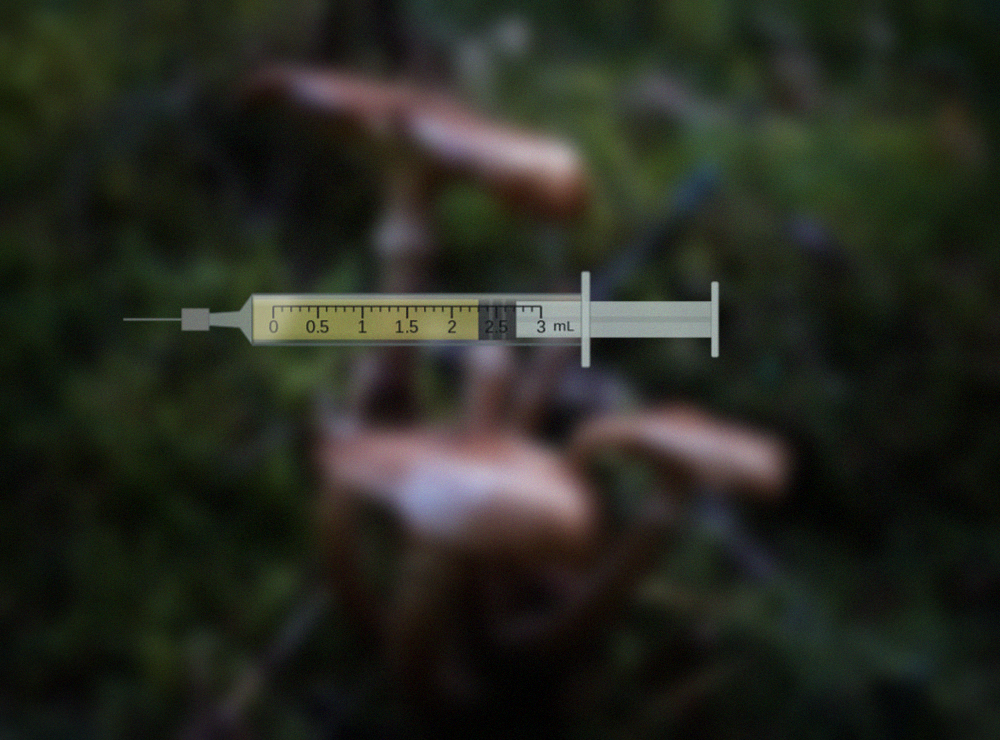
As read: 2.3; mL
